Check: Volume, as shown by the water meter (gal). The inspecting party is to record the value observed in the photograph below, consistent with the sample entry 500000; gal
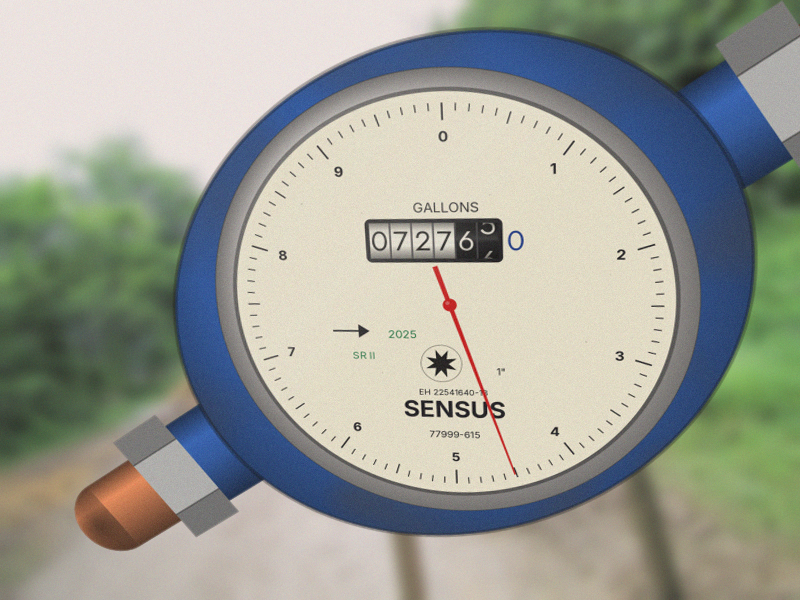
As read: 727654.5; gal
